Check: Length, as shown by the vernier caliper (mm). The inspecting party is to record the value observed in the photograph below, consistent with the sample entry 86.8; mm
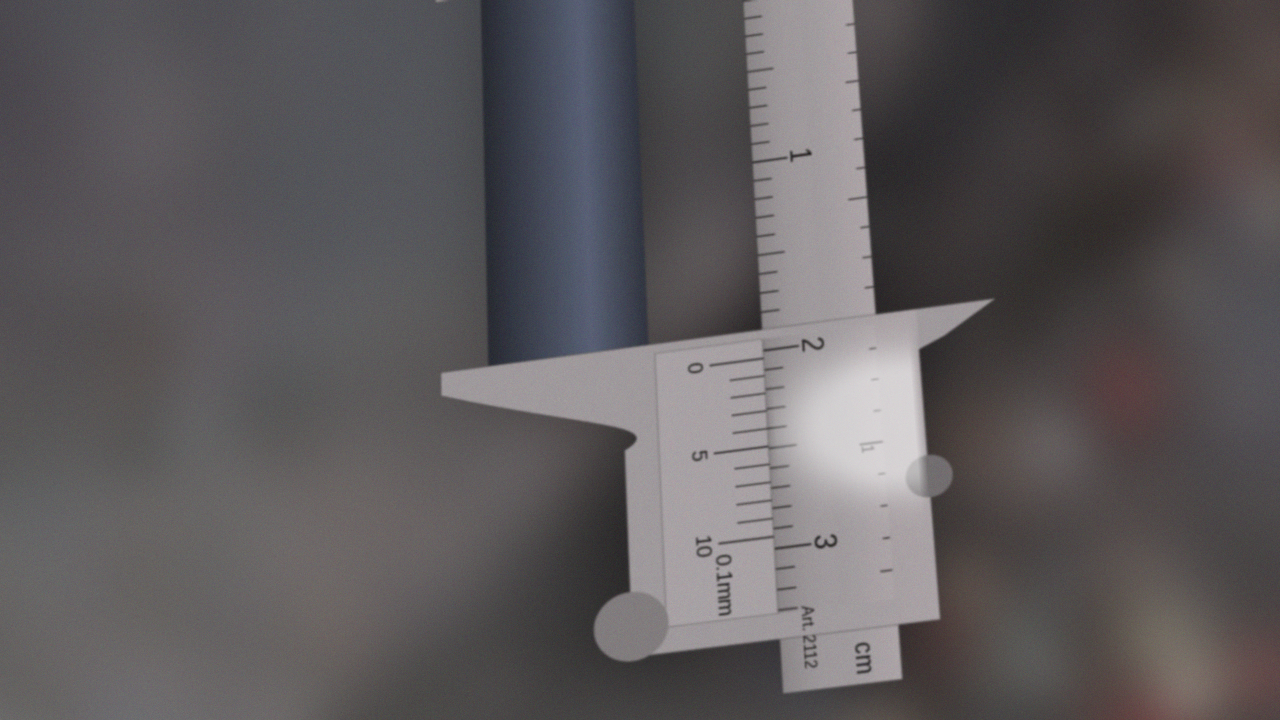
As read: 20.4; mm
